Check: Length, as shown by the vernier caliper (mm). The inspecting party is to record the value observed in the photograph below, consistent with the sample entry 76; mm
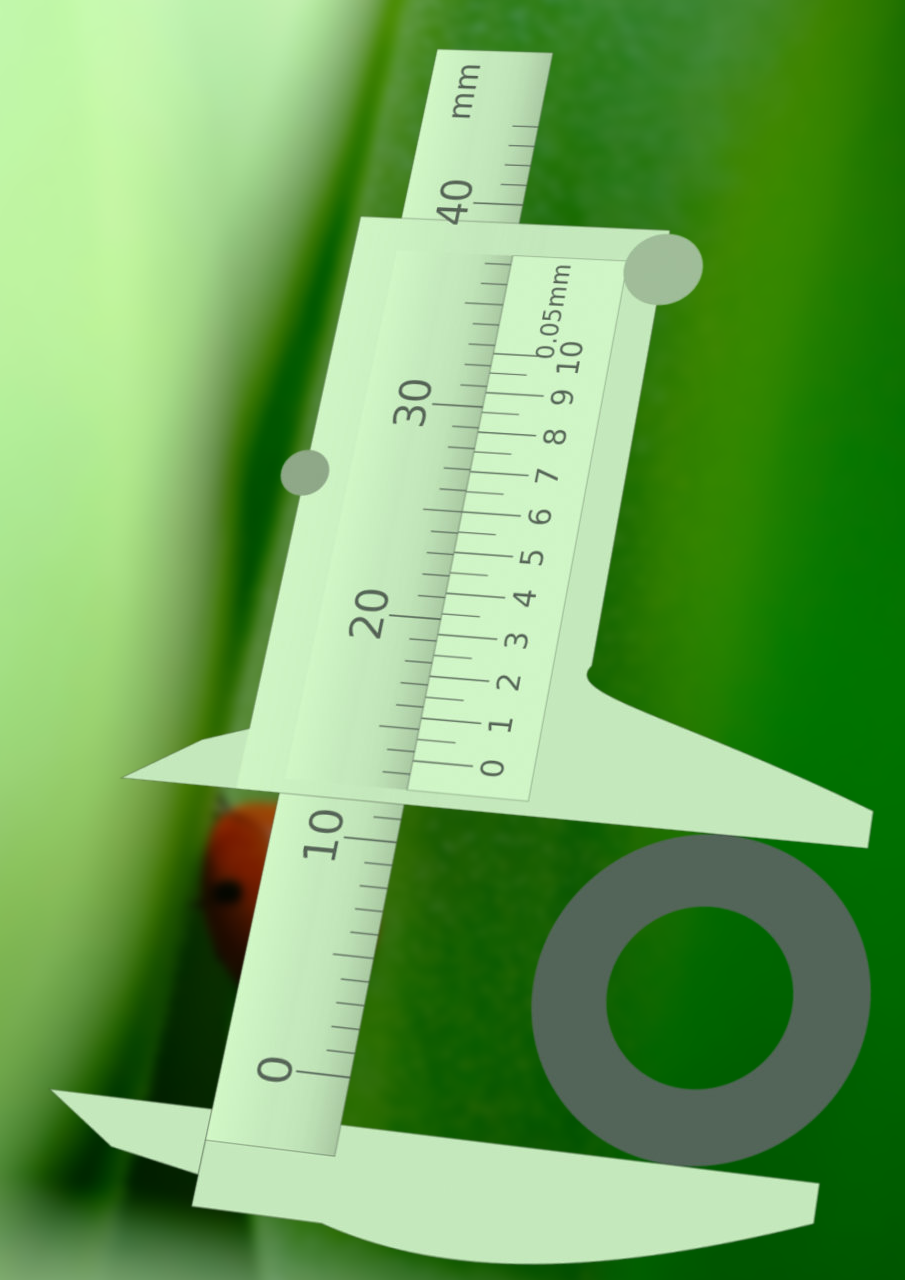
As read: 13.6; mm
